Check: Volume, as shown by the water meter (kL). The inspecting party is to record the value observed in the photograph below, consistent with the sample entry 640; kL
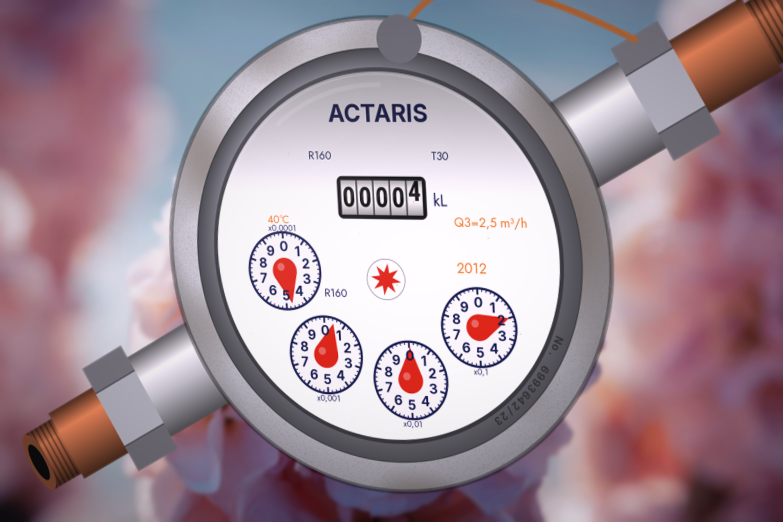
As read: 4.2004; kL
